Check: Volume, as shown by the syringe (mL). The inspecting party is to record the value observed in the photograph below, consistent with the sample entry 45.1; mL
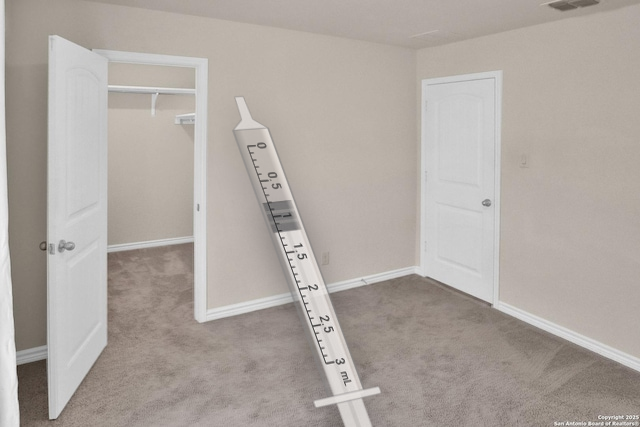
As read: 0.8; mL
